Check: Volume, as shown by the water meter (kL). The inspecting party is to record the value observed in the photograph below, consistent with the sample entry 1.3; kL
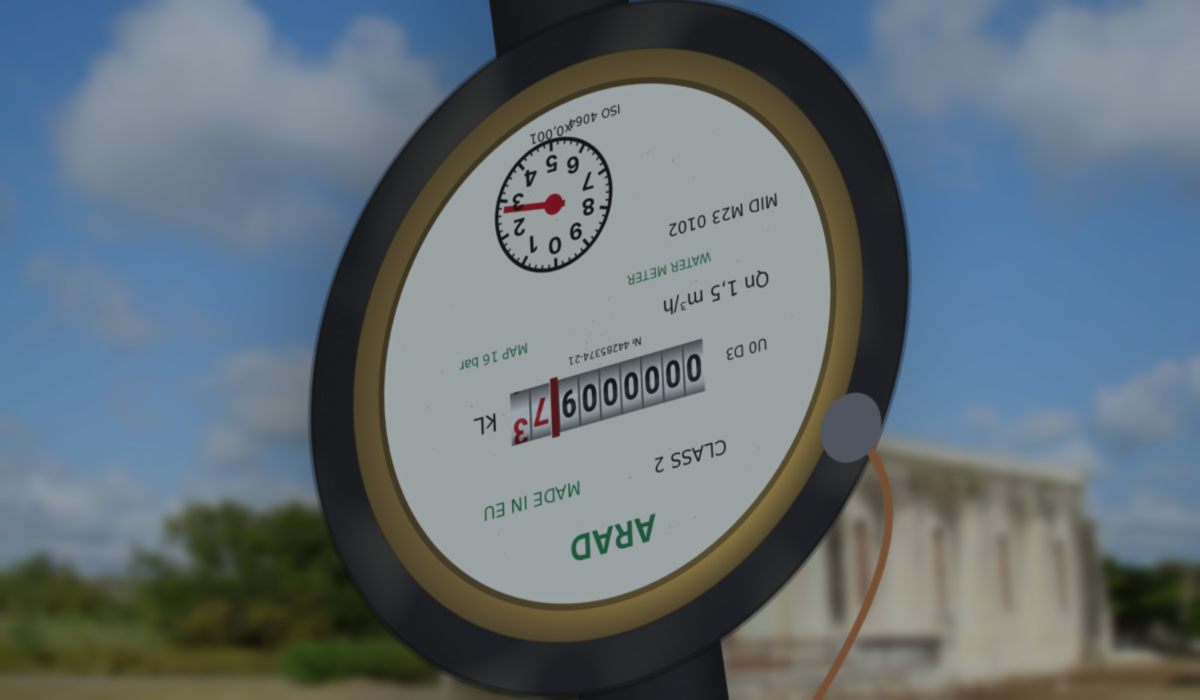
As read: 9.732; kL
